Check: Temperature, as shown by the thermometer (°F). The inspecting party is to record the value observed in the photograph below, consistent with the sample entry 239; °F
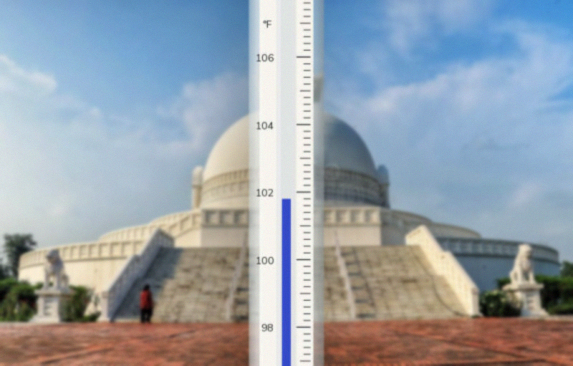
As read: 101.8; °F
